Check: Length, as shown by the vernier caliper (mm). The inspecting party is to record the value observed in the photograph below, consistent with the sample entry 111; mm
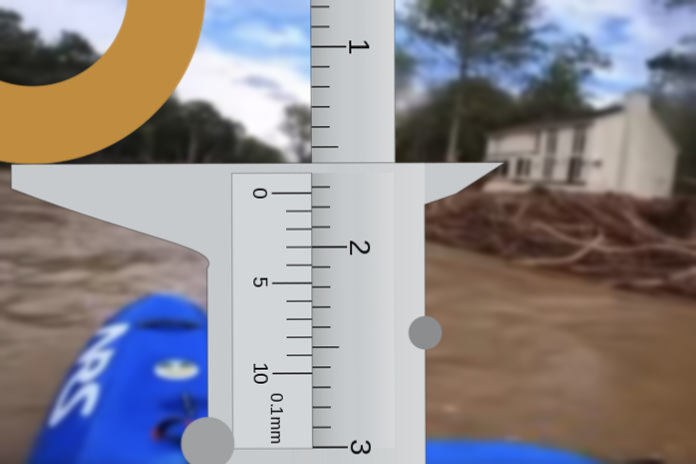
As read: 17.3; mm
